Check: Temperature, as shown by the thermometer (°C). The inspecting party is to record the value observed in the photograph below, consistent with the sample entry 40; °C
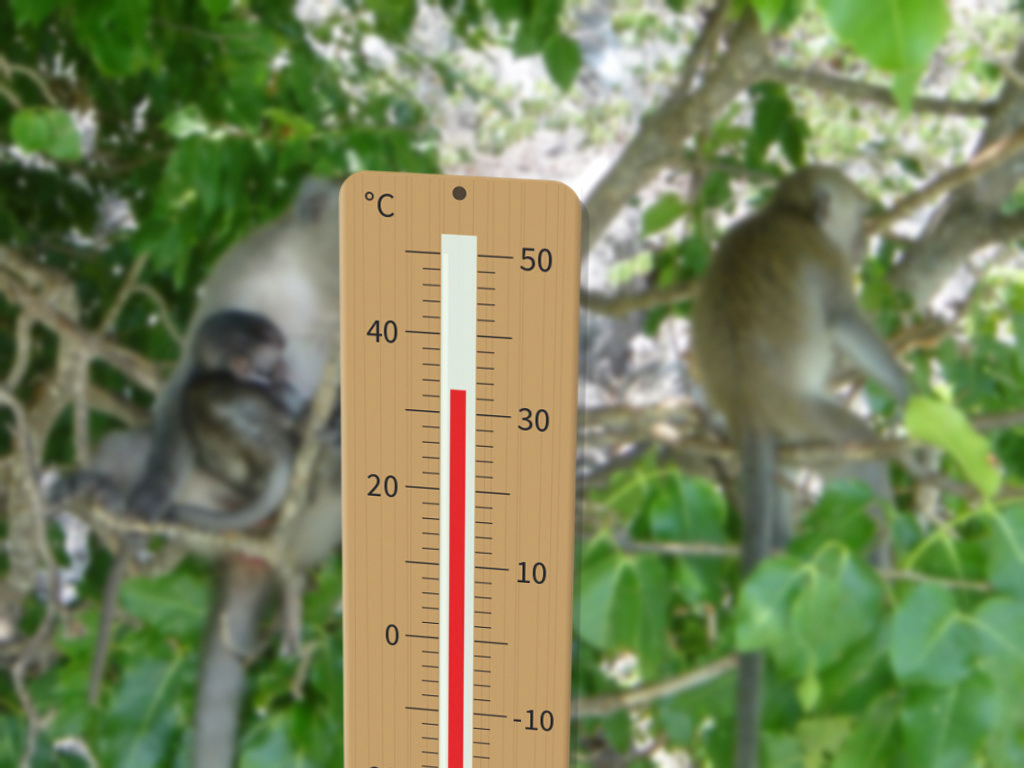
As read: 33; °C
